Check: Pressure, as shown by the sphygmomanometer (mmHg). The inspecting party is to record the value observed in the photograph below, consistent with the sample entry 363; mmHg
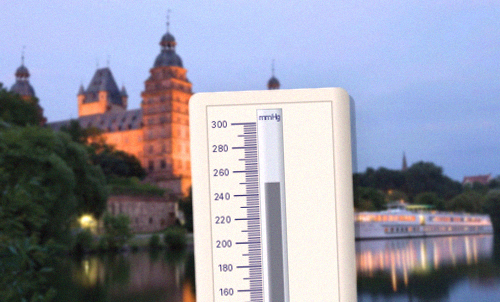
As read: 250; mmHg
